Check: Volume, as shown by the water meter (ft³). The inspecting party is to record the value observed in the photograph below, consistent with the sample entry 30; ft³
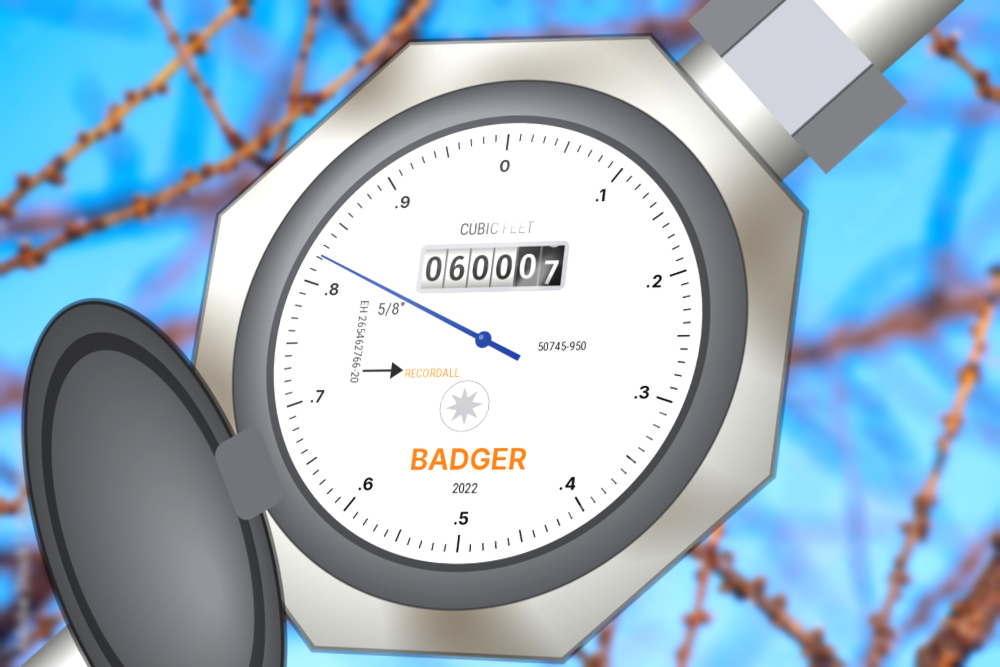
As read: 60006.82; ft³
